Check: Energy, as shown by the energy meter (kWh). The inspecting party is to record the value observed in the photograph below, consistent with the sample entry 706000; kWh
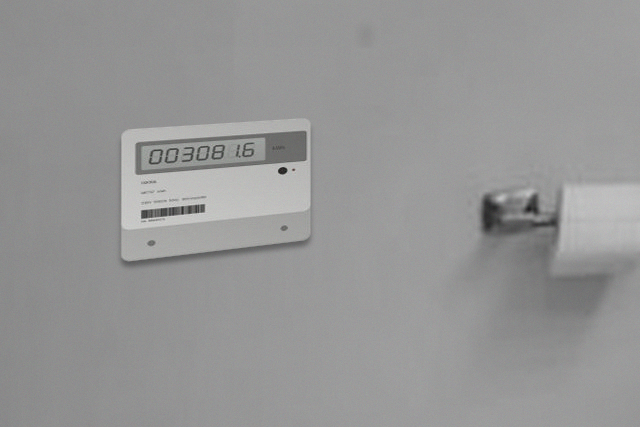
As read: 3081.6; kWh
